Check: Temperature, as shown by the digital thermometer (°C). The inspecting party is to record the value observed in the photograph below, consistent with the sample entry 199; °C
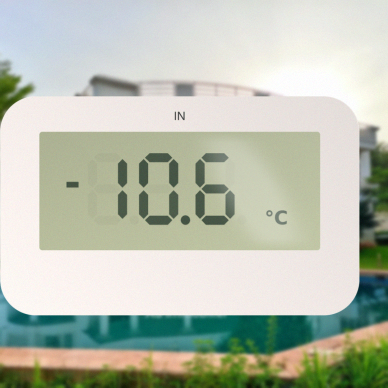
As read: -10.6; °C
